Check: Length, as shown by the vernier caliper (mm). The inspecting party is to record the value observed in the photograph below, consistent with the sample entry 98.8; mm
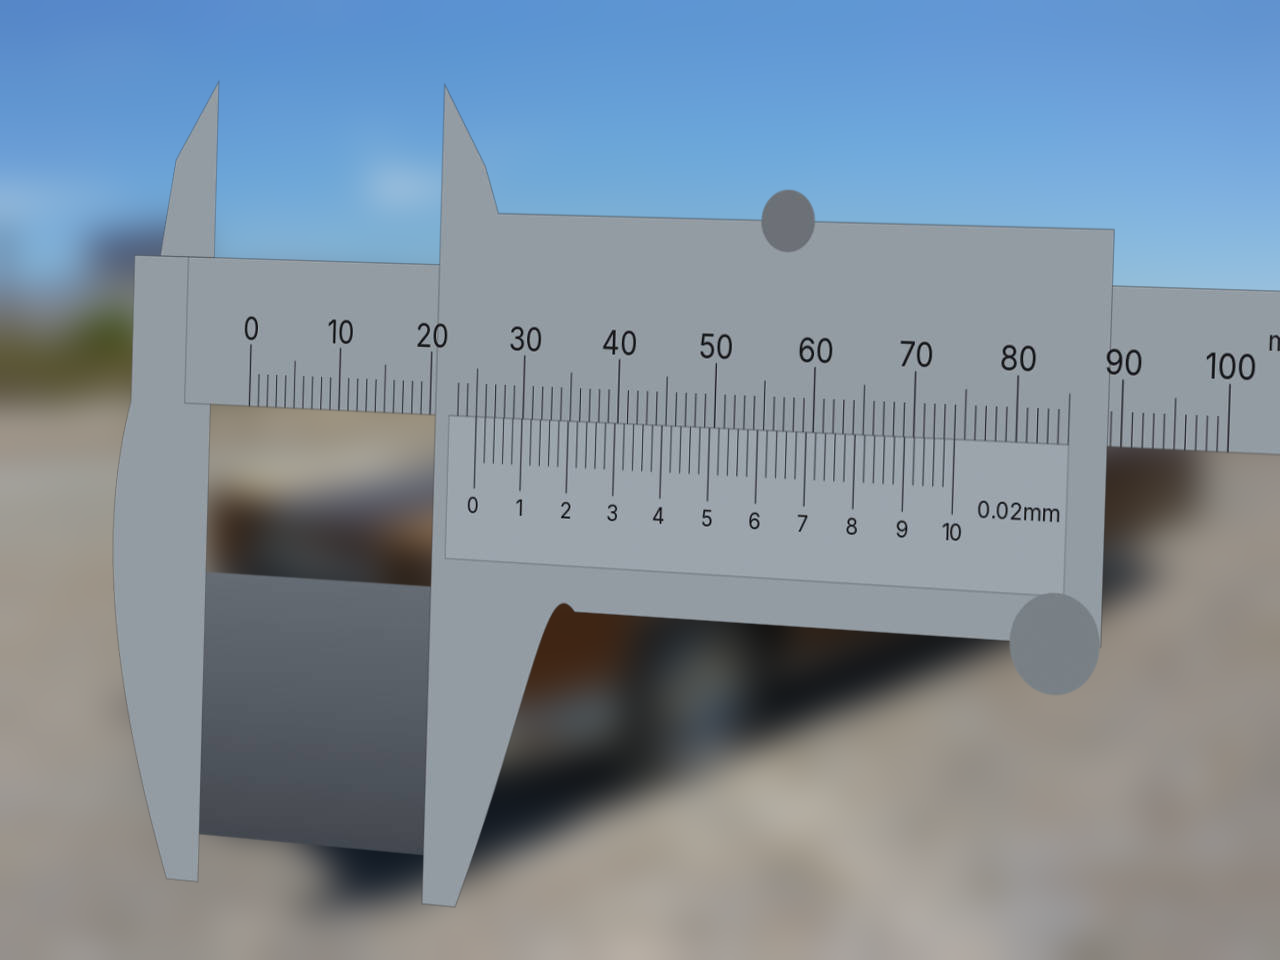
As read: 25.0; mm
